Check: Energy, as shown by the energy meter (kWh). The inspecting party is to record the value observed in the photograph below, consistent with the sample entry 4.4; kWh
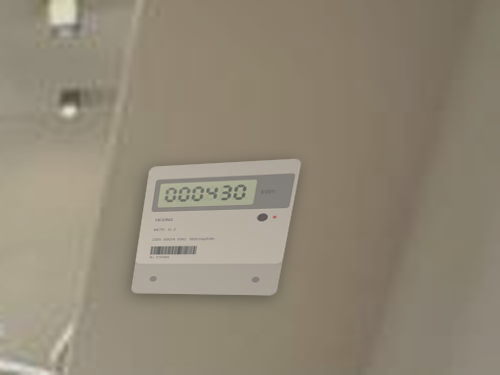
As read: 430; kWh
